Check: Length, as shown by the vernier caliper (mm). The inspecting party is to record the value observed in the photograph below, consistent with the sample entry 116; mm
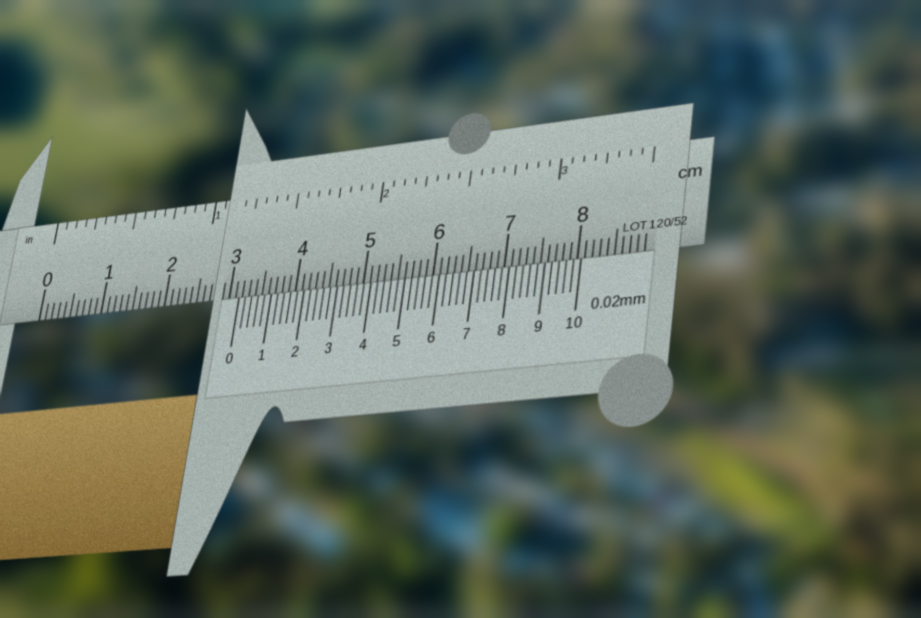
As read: 31.5; mm
